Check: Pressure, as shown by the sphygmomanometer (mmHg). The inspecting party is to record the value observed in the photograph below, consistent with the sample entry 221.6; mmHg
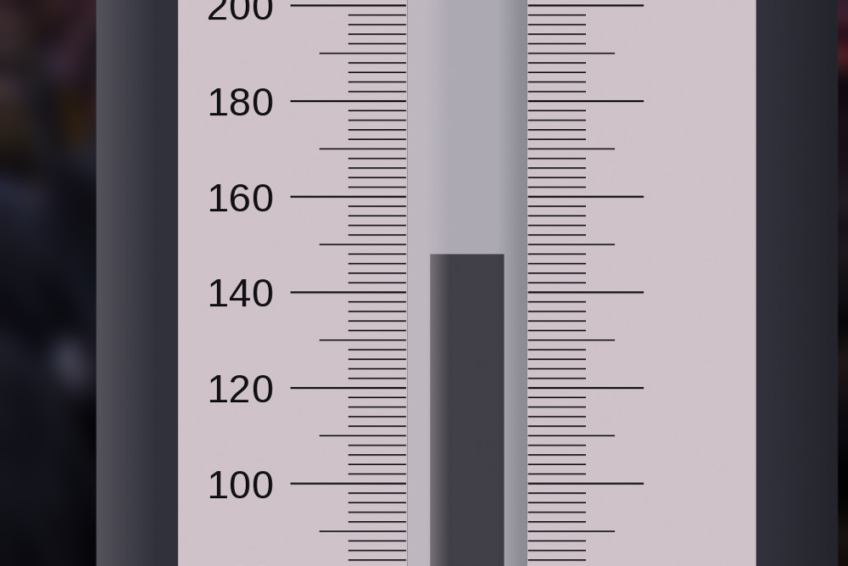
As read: 148; mmHg
